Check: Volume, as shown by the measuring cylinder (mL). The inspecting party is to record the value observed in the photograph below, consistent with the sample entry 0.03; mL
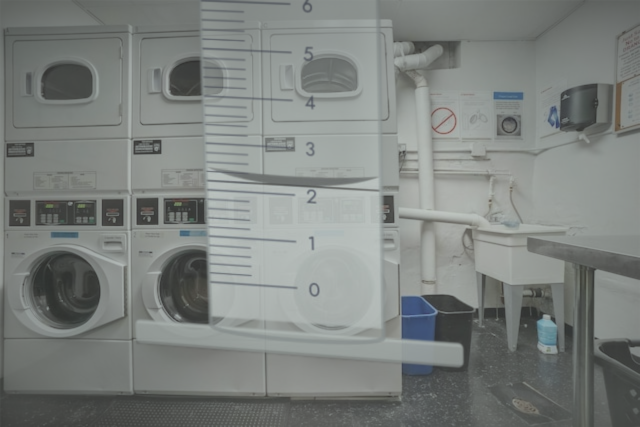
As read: 2.2; mL
